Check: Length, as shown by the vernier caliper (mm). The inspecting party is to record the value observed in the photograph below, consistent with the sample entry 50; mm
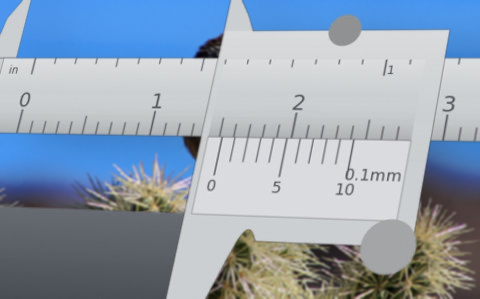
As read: 15.2; mm
